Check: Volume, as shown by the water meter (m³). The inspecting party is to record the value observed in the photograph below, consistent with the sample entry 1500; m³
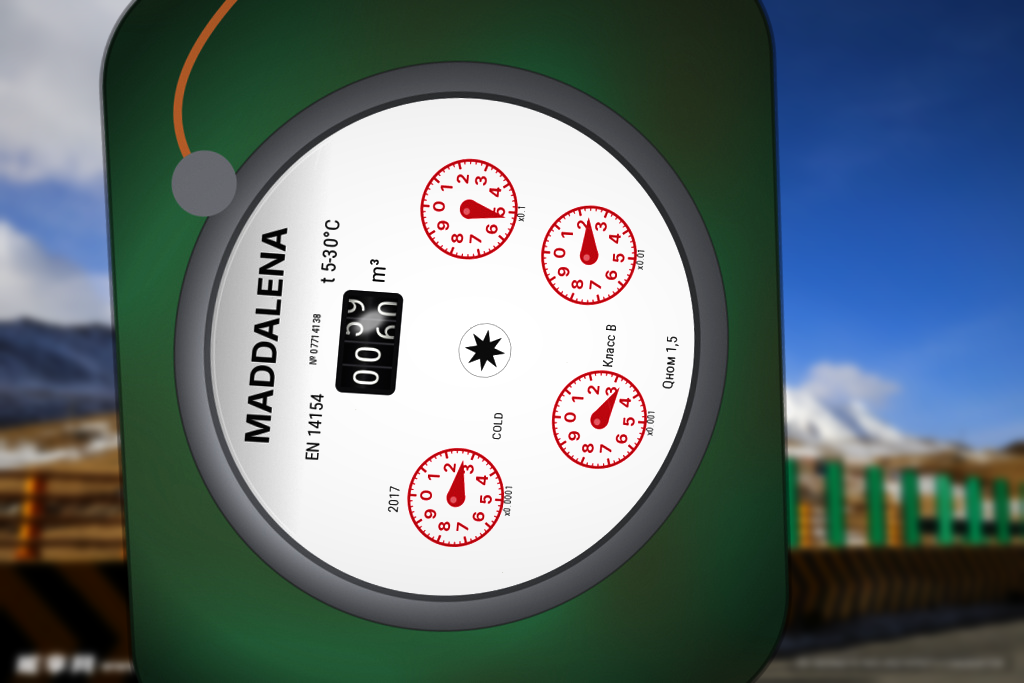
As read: 59.5232; m³
